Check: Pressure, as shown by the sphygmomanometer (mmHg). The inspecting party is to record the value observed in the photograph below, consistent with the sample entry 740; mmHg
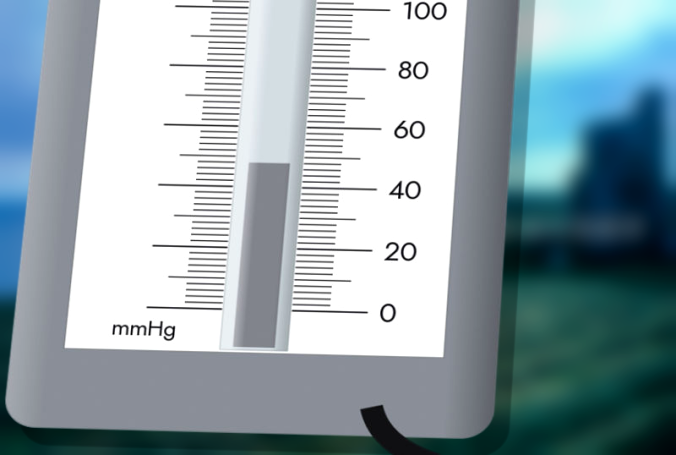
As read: 48; mmHg
